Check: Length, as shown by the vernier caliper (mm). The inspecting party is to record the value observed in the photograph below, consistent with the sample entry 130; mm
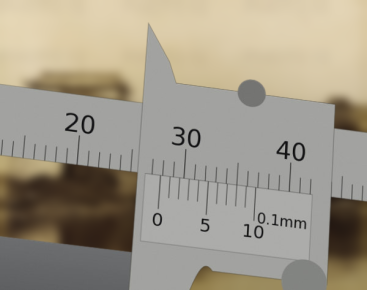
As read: 27.8; mm
